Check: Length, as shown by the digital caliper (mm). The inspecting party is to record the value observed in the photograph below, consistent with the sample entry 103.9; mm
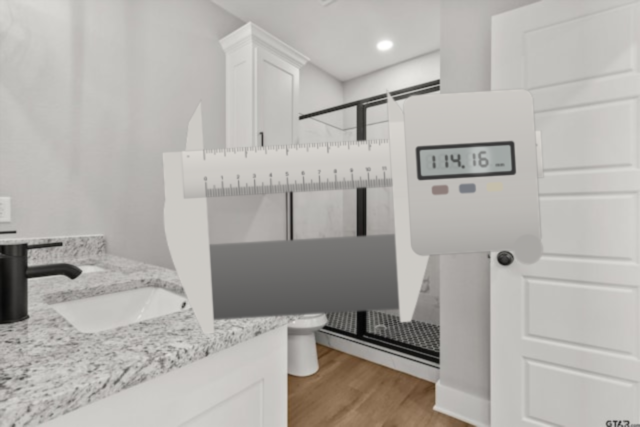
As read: 114.16; mm
